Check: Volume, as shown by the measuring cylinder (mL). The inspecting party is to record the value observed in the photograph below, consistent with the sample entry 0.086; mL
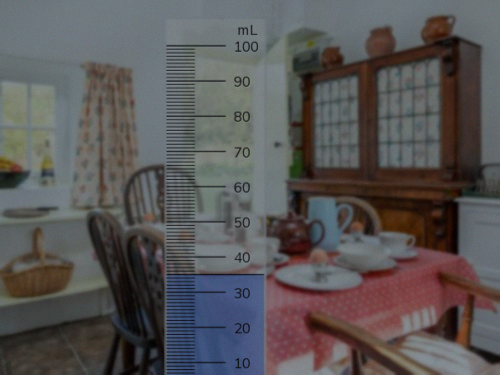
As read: 35; mL
